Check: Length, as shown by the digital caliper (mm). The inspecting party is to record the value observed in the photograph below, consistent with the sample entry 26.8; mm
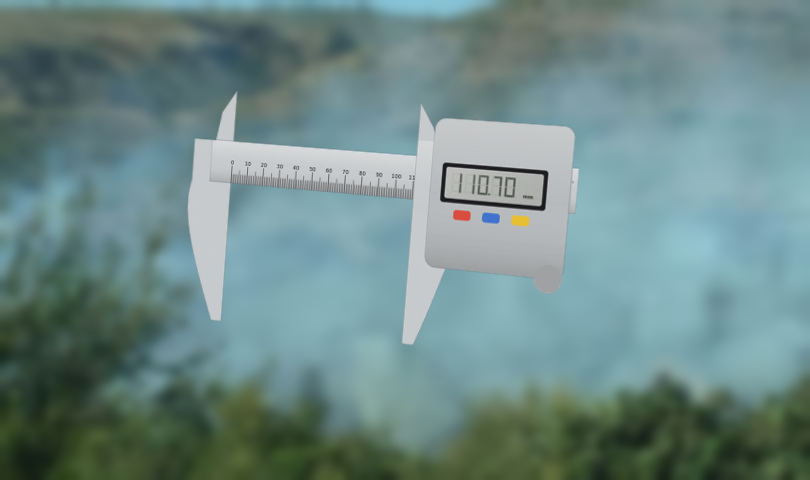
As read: 110.70; mm
